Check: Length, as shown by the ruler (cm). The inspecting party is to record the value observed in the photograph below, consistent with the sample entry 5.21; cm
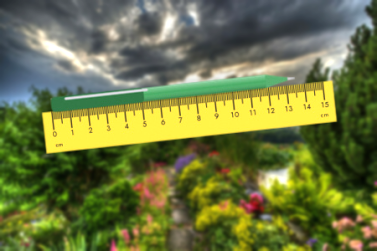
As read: 13.5; cm
